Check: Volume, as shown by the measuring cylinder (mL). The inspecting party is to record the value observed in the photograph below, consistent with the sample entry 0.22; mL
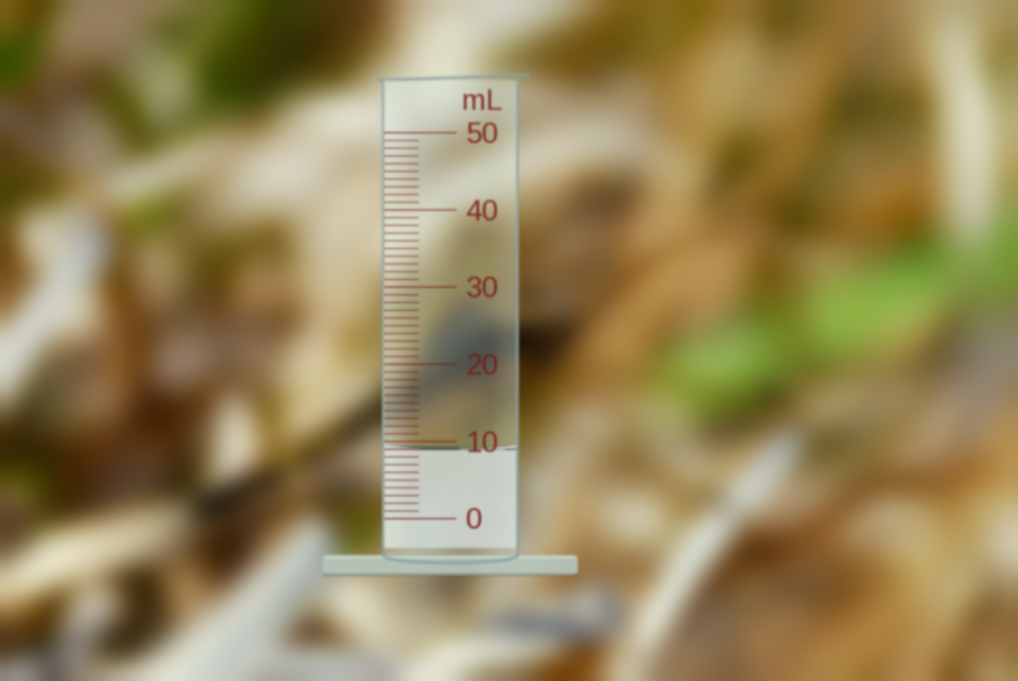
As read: 9; mL
